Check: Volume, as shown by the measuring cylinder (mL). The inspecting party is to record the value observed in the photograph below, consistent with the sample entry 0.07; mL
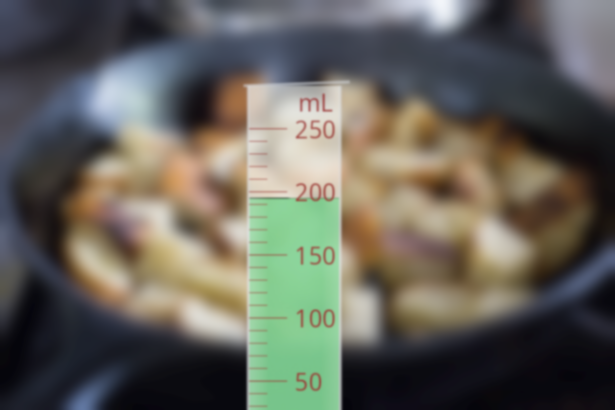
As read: 195; mL
